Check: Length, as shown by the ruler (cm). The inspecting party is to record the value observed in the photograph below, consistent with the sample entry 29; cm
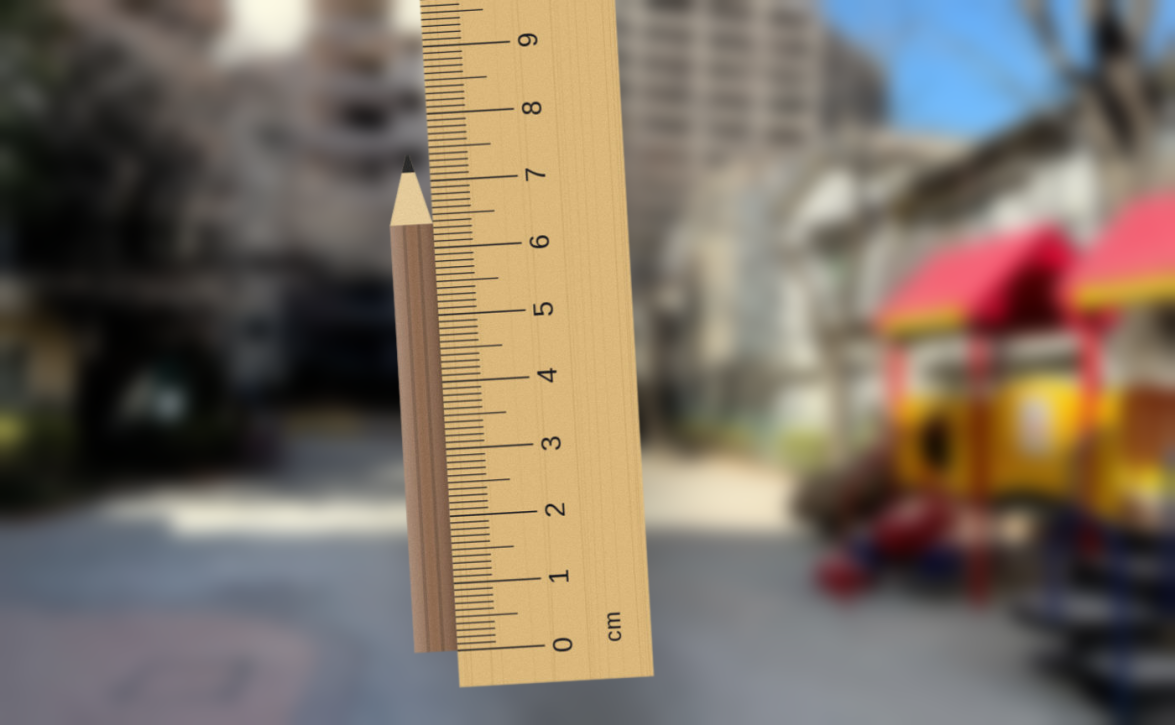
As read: 7.4; cm
